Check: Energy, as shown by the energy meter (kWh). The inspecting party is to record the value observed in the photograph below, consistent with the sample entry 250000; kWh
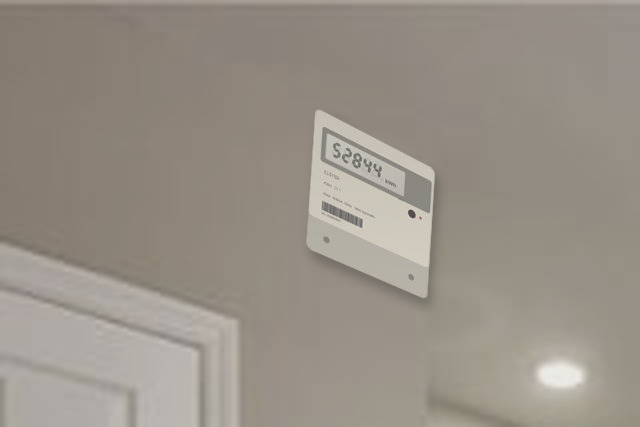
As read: 52844; kWh
